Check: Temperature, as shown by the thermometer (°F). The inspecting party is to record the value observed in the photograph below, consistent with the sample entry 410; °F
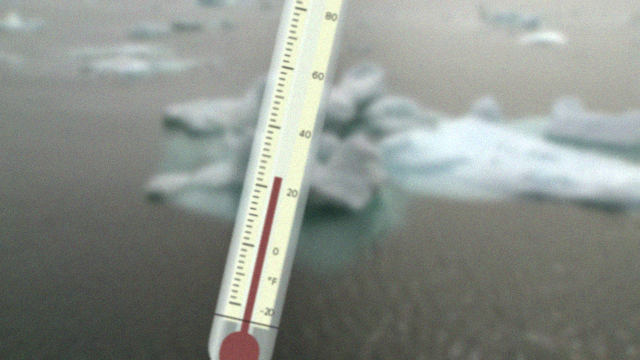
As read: 24; °F
